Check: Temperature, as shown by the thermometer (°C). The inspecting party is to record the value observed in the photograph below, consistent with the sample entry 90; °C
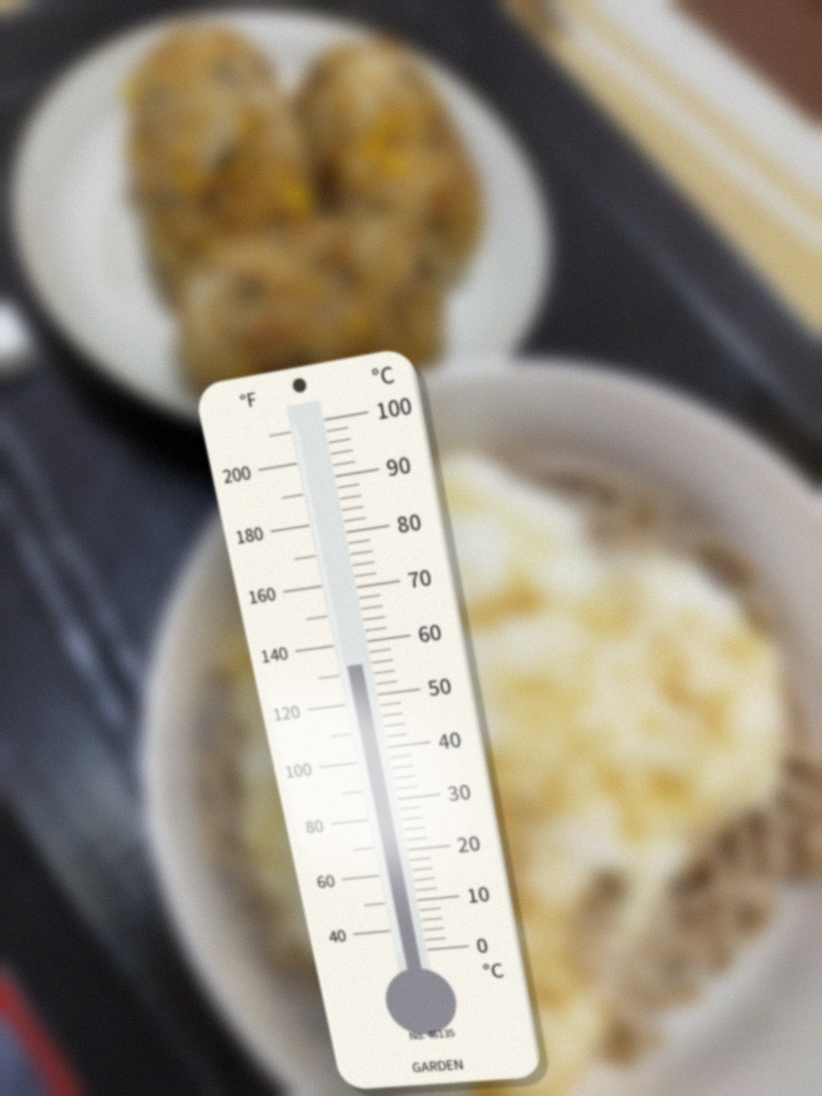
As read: 56; °C
